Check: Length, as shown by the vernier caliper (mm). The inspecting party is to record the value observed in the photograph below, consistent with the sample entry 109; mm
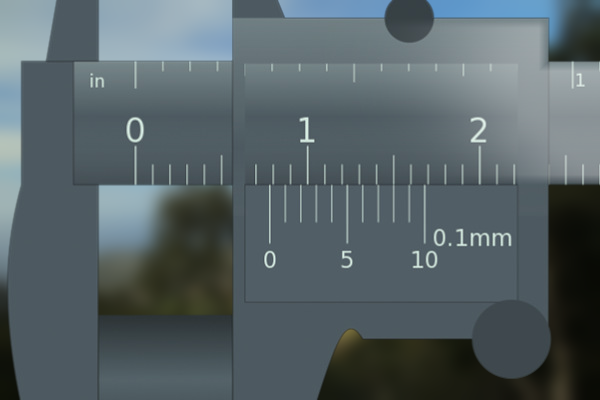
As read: 7.8; mm
